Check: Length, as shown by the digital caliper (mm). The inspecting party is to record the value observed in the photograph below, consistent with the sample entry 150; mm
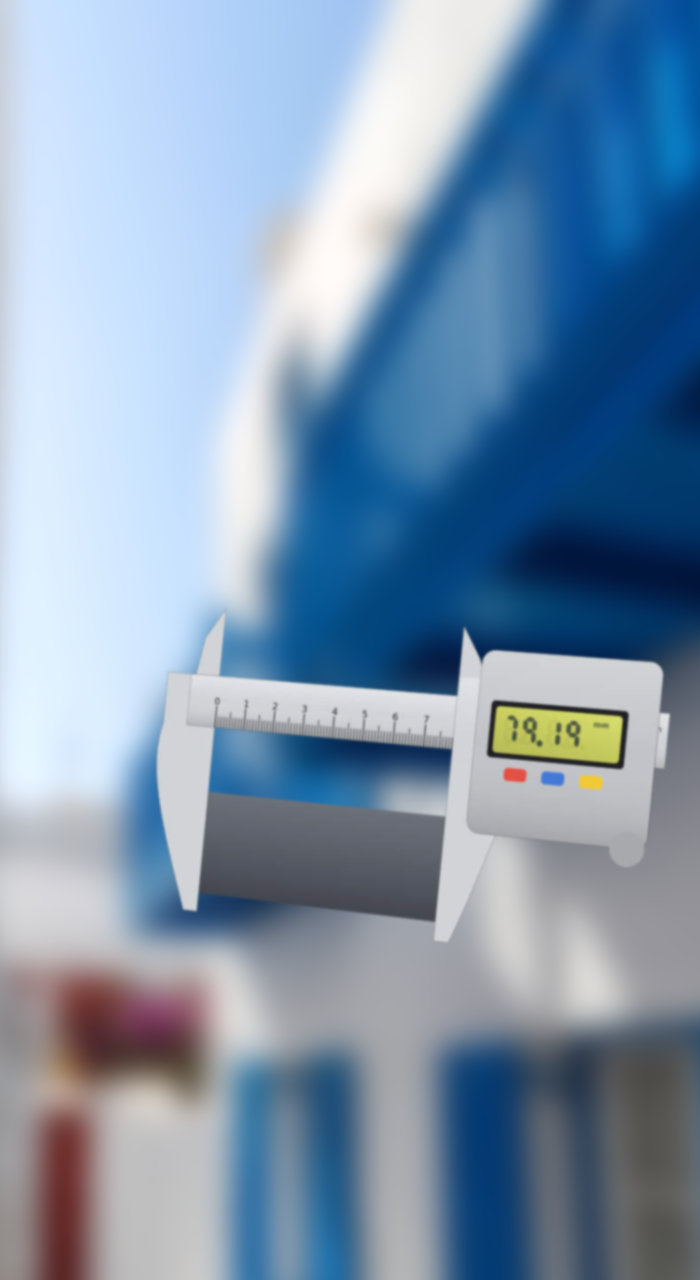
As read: 79.19; mm
